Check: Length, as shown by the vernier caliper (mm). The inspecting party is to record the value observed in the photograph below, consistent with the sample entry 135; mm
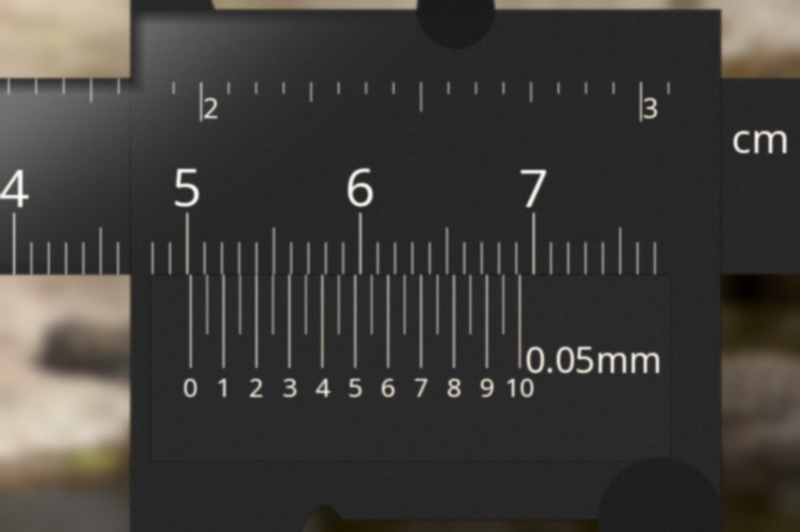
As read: 50.2; mm
